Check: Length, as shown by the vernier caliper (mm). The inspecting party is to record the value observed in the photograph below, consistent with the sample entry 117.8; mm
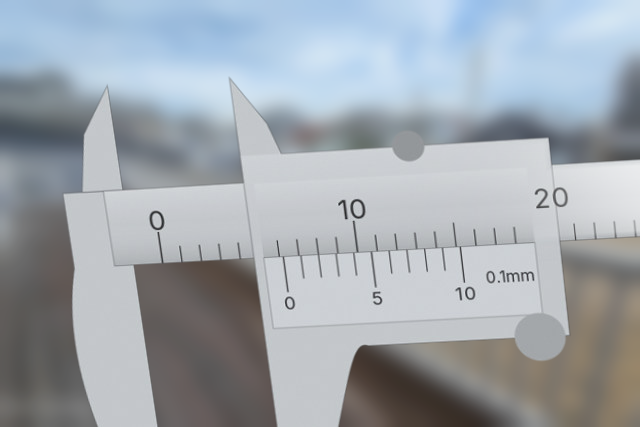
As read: 6.2; mm
